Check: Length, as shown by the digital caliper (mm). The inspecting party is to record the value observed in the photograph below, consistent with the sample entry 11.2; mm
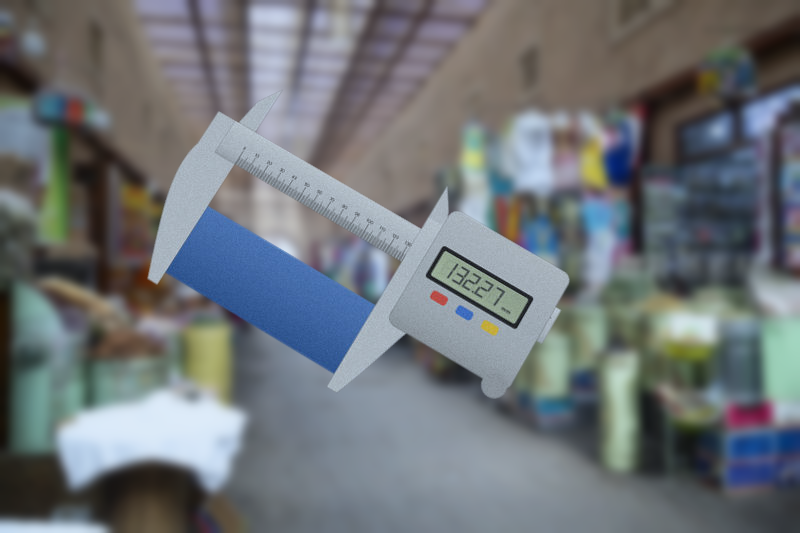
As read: 132.27; mm
